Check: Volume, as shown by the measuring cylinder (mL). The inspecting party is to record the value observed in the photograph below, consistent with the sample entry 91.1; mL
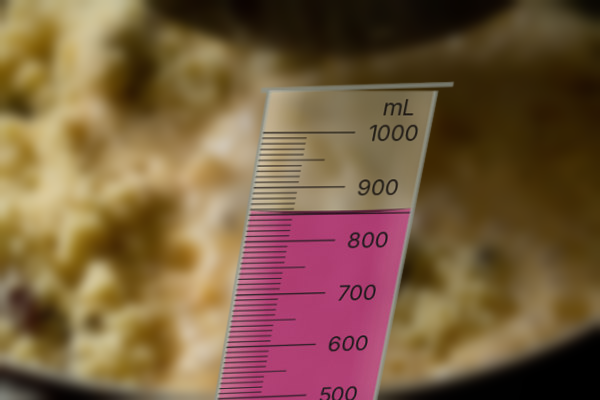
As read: 850; mL
